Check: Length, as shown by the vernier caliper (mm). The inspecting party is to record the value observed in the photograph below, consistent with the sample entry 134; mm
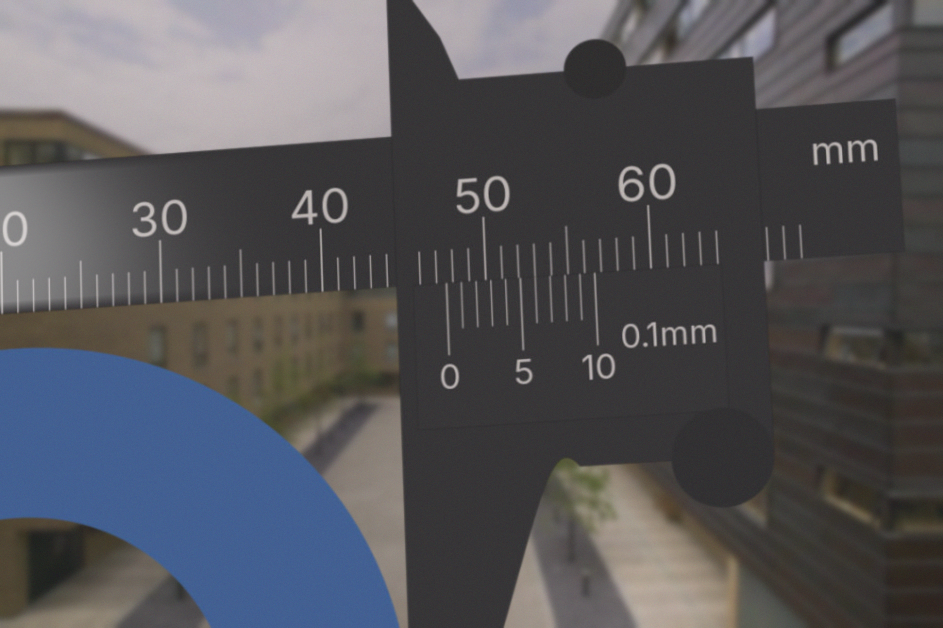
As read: 47.6; mm
